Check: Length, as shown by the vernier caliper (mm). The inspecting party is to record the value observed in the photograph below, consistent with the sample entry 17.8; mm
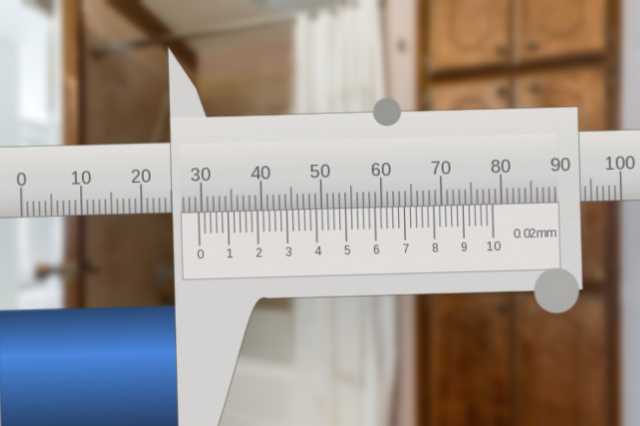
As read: 29.5; mm
